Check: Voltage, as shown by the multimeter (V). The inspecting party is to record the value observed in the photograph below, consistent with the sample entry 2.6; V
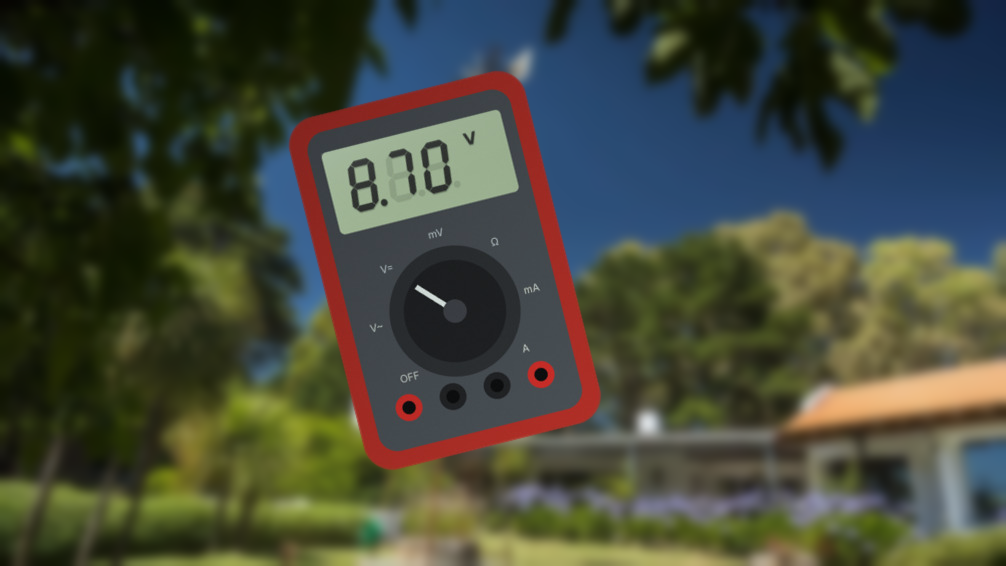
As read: 8.70; V
